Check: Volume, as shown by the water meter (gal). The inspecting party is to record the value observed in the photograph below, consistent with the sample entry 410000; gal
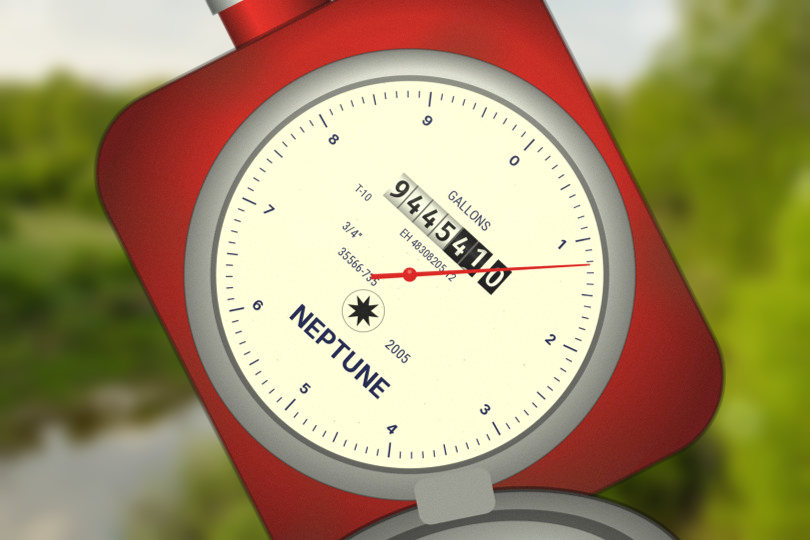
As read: 9445411.2; gal
